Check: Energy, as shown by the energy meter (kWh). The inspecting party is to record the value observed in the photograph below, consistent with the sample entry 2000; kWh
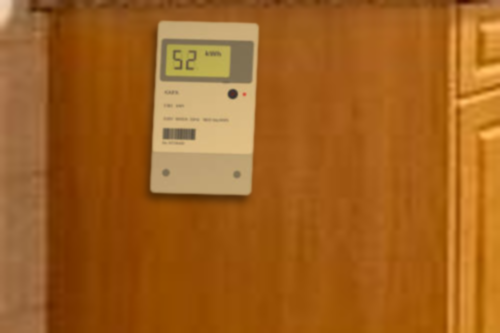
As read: 52; kWh
